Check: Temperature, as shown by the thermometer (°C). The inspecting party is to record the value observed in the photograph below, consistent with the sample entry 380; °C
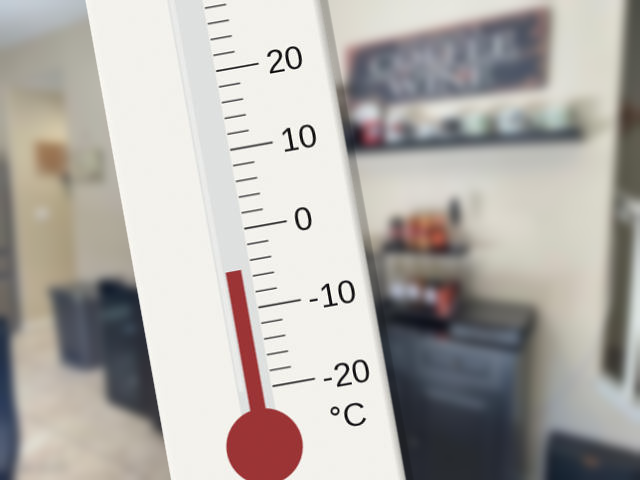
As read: -5; °C
